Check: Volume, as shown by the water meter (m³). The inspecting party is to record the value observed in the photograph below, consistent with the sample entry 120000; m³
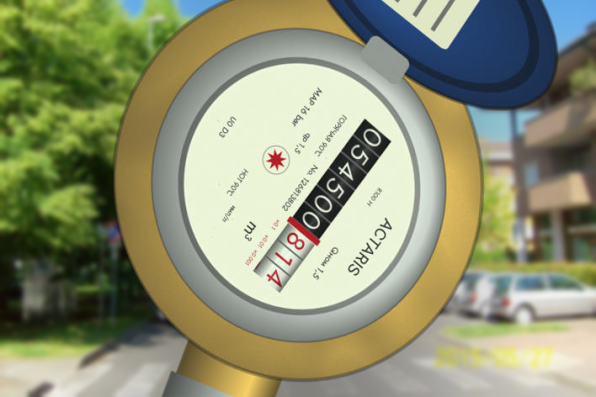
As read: 54500.814; m³
